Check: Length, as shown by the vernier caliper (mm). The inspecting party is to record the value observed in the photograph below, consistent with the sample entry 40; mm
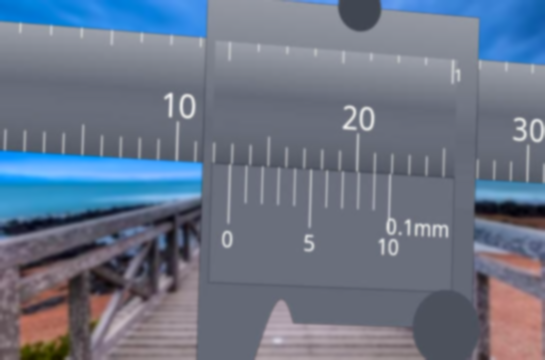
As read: 12.9; mm
